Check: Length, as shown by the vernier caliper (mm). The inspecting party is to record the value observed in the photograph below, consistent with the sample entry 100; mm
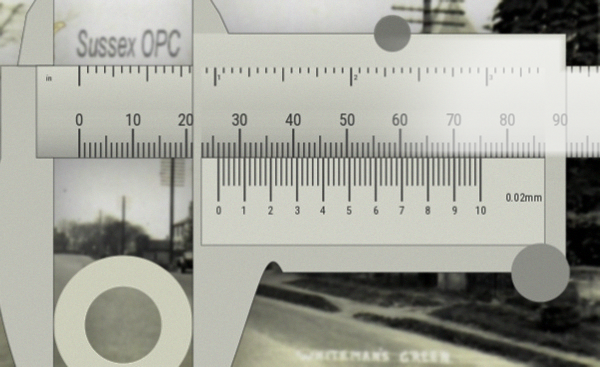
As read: 26.0; mm
